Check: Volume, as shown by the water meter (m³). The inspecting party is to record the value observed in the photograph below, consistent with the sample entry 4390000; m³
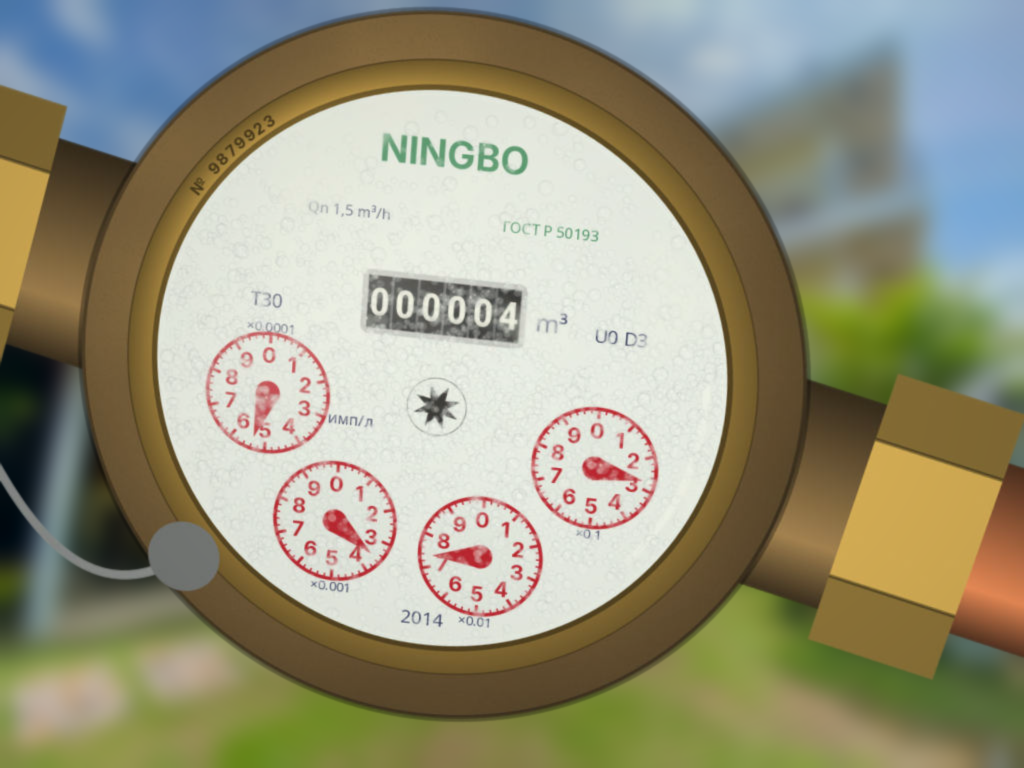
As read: 4.2735; m³
